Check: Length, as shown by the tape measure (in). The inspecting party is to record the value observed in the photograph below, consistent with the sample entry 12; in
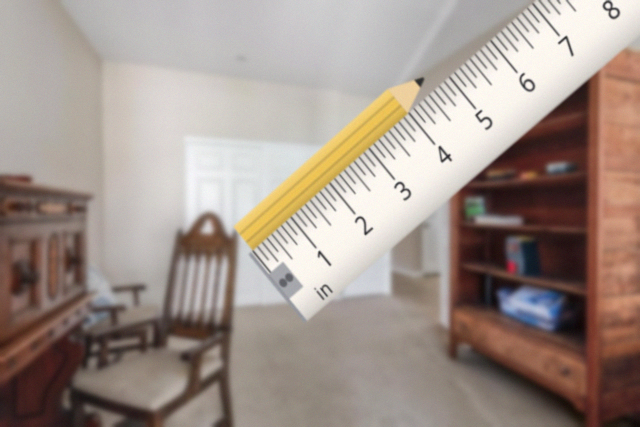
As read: 4.625; in
